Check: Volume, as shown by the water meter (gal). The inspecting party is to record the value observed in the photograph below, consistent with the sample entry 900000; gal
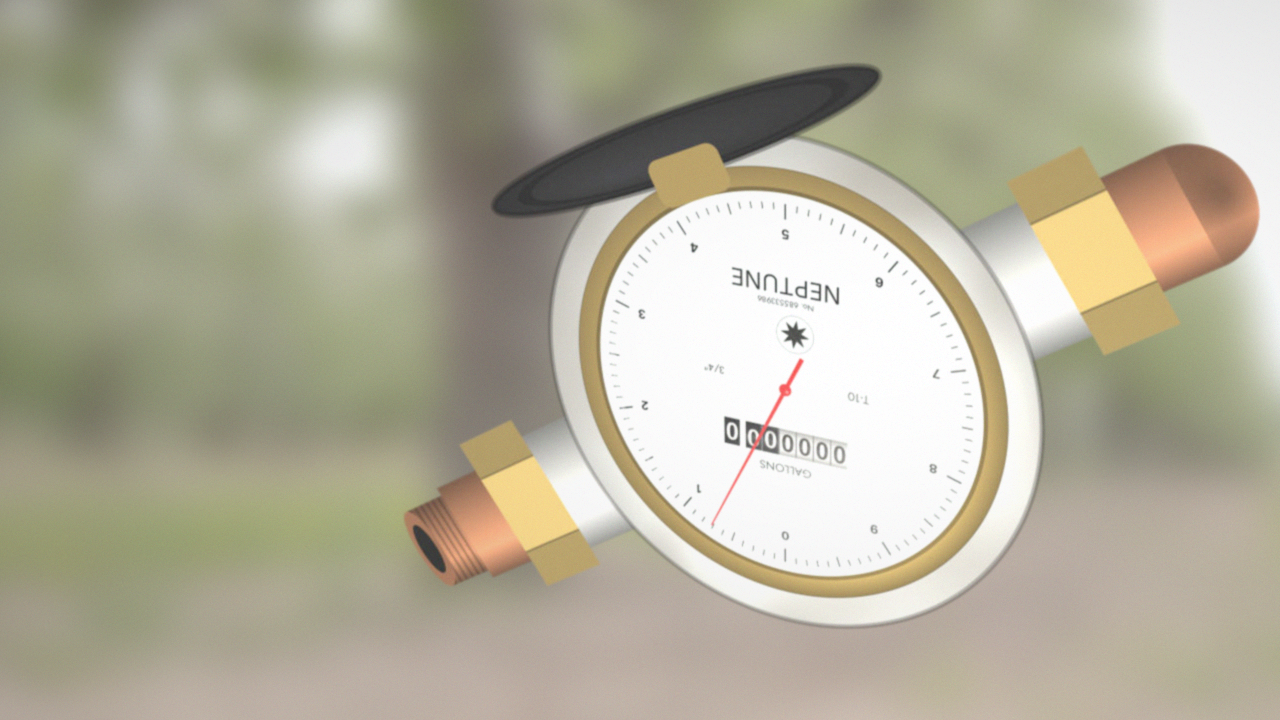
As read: 0.7; gal
